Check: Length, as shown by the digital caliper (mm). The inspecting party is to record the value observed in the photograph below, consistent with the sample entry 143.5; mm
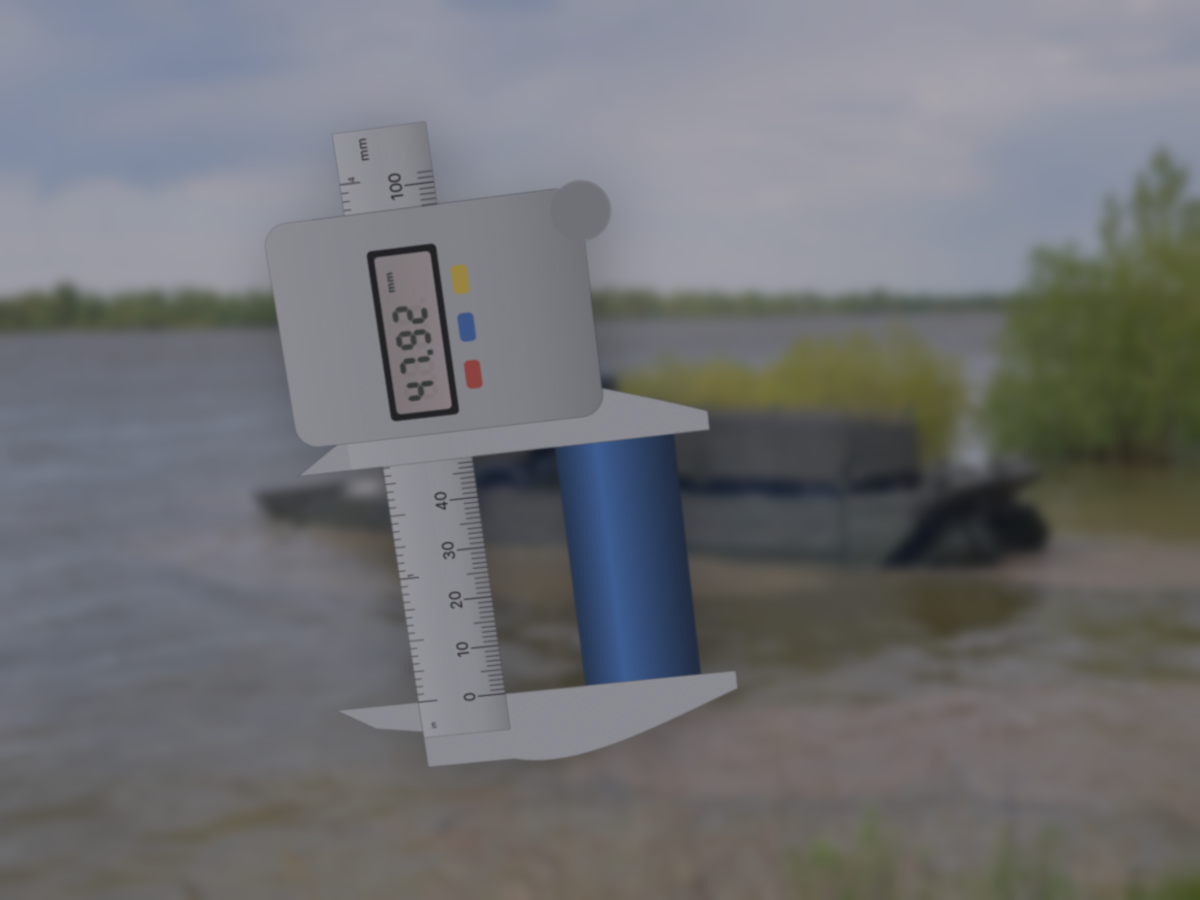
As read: 47.92; mm
